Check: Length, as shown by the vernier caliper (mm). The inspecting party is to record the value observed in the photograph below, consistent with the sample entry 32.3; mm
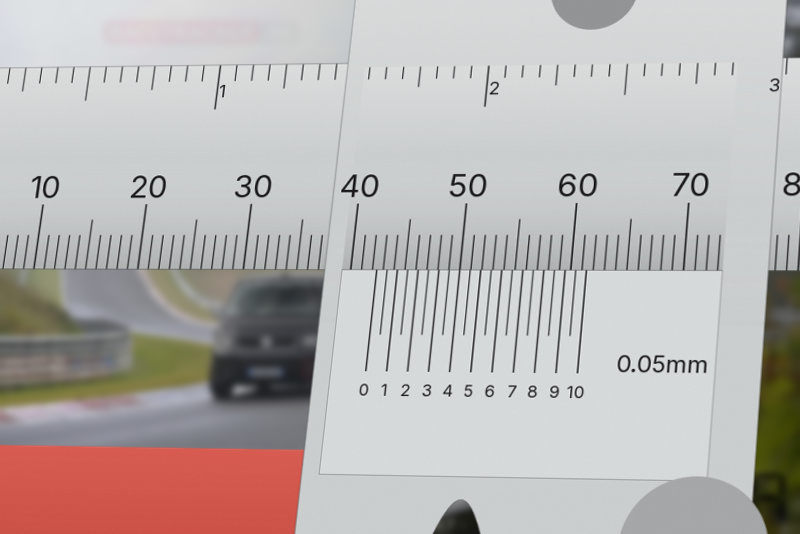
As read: 42.4; mm
